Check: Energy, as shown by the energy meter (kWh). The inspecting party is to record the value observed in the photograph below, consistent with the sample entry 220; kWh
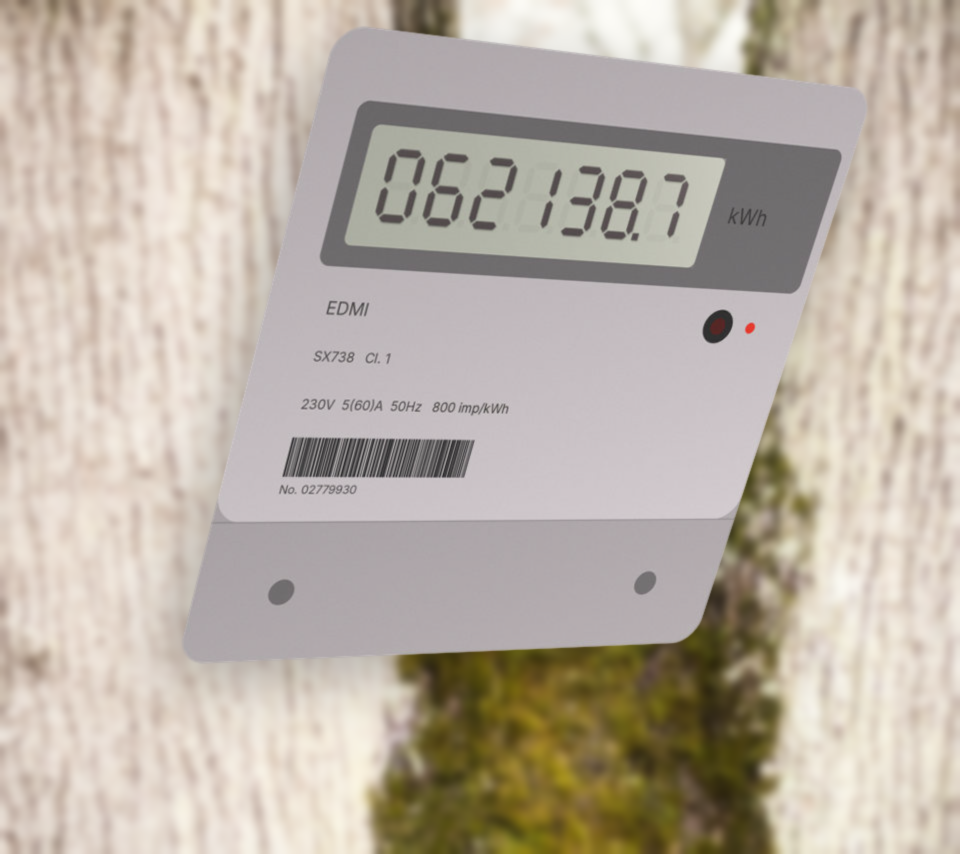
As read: 62138.7; kWh
